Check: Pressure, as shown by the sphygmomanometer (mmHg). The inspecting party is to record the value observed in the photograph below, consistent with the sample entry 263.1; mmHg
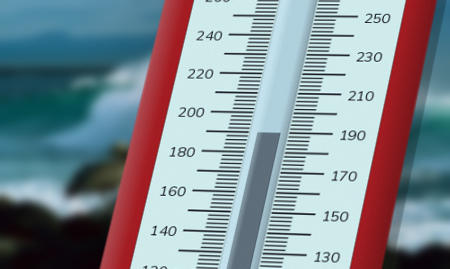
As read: 190; mmHg
